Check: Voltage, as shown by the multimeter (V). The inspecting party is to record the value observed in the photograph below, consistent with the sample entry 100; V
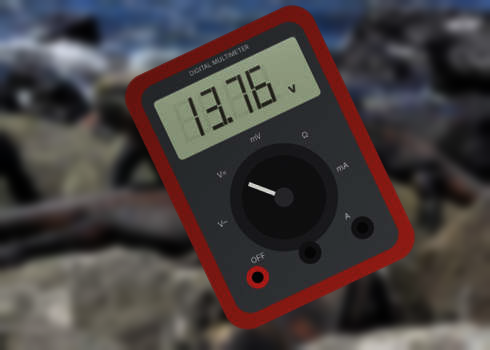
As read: 13.76; V
